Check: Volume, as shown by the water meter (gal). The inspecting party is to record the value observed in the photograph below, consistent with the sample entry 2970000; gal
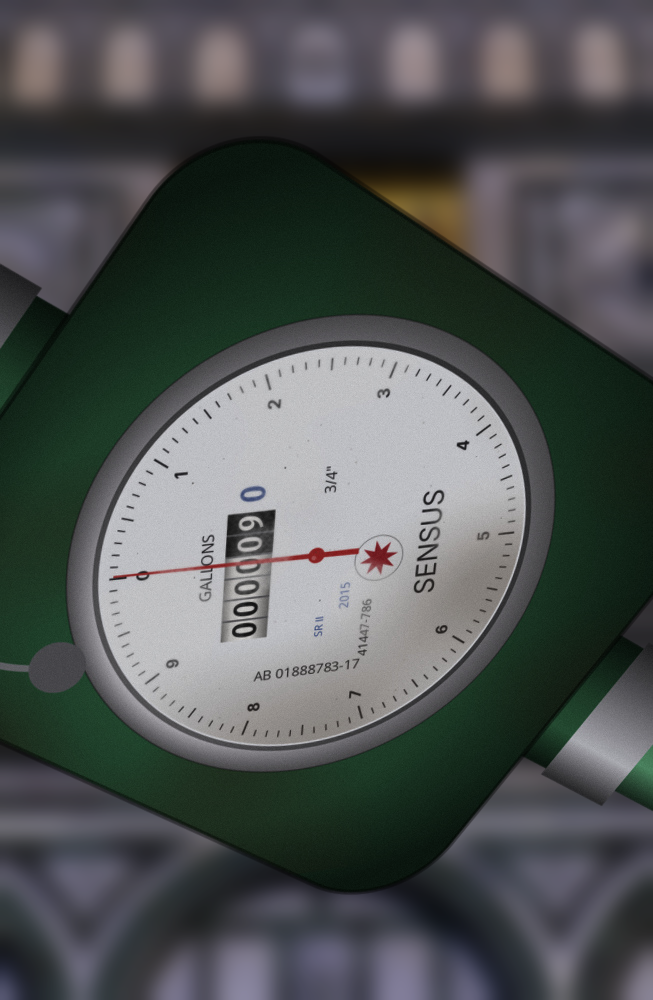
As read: 90.0; gal
